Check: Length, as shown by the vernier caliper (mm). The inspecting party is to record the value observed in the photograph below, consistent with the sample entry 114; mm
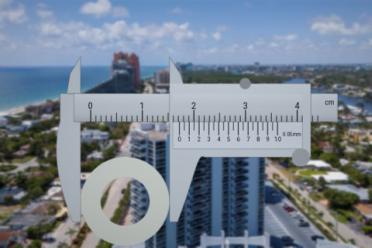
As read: 17.2; mm
